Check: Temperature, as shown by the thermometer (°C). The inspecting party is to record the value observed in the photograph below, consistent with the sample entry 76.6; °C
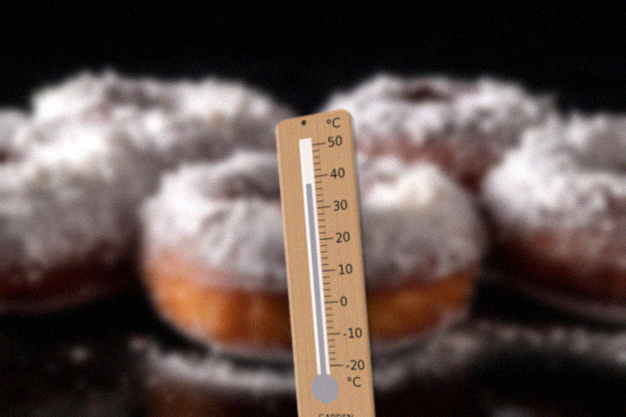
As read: 38; °C
